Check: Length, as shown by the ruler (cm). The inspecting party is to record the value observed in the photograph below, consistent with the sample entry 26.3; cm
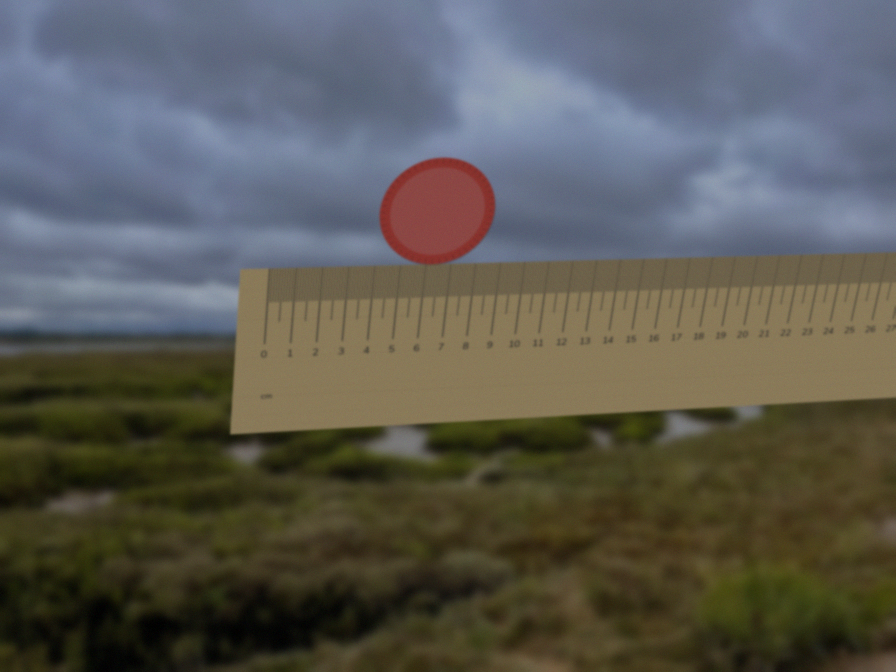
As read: 4.5; cm
